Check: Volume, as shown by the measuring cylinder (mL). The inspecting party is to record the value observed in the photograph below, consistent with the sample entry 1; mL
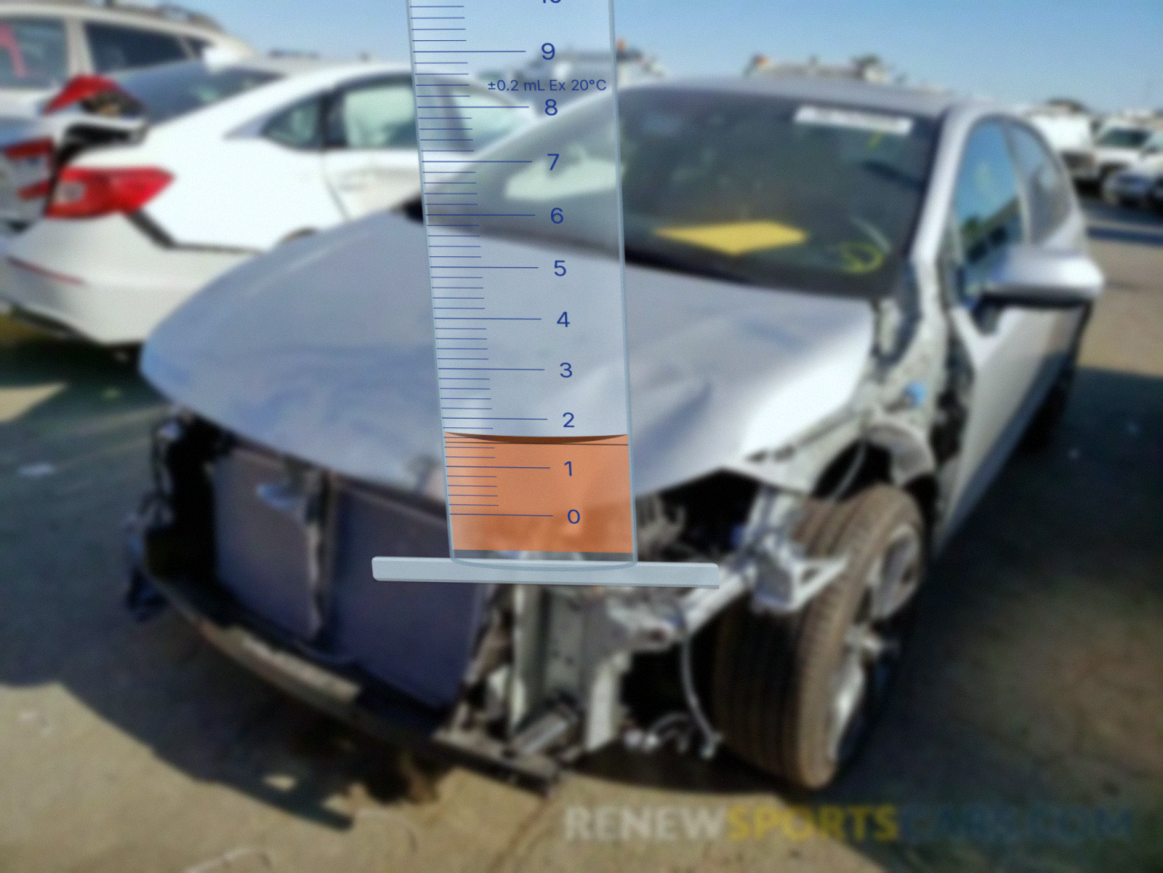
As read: 1.5; mL
